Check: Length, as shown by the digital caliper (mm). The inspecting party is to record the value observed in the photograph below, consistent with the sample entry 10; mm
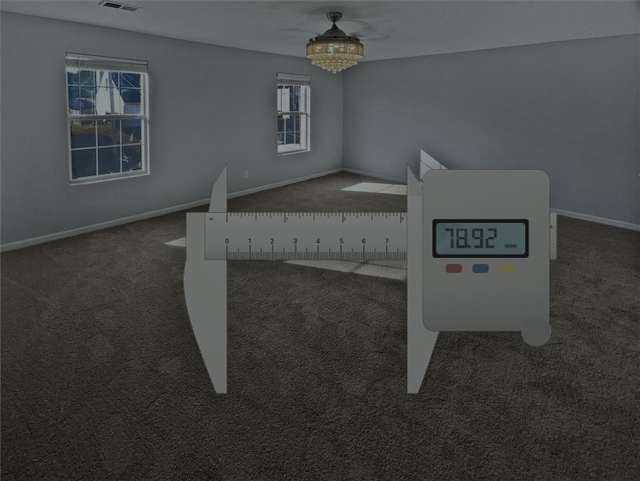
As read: 78.92; mm
